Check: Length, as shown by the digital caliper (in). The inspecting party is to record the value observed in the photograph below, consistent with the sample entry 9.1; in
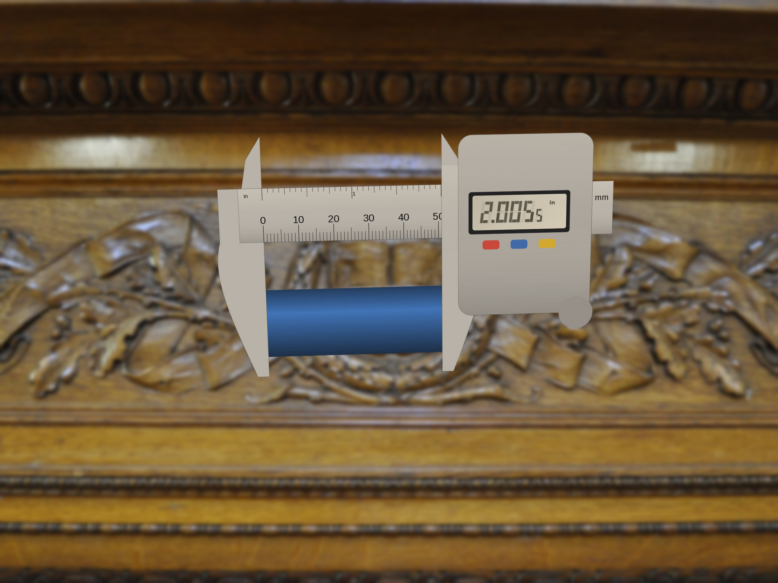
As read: 2.0055; in
